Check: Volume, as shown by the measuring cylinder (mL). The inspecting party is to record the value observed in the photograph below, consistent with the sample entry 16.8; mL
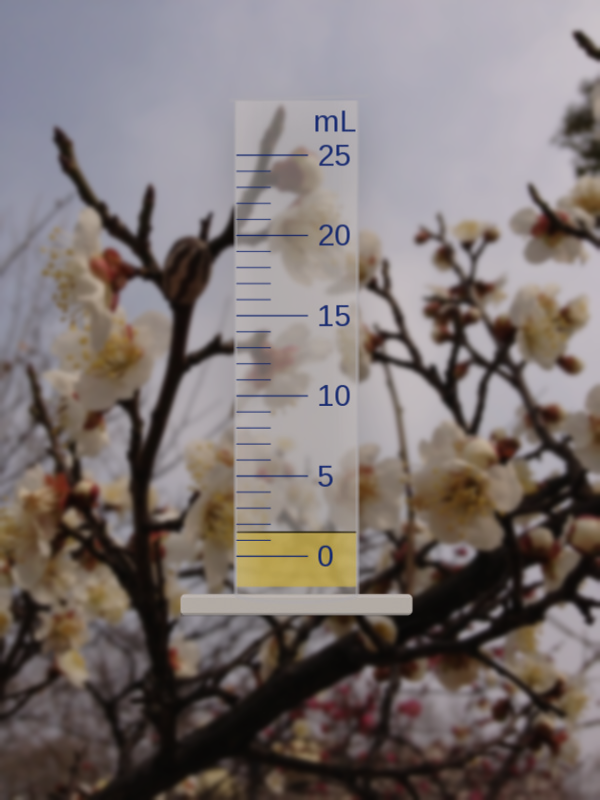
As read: 1.5; mL
